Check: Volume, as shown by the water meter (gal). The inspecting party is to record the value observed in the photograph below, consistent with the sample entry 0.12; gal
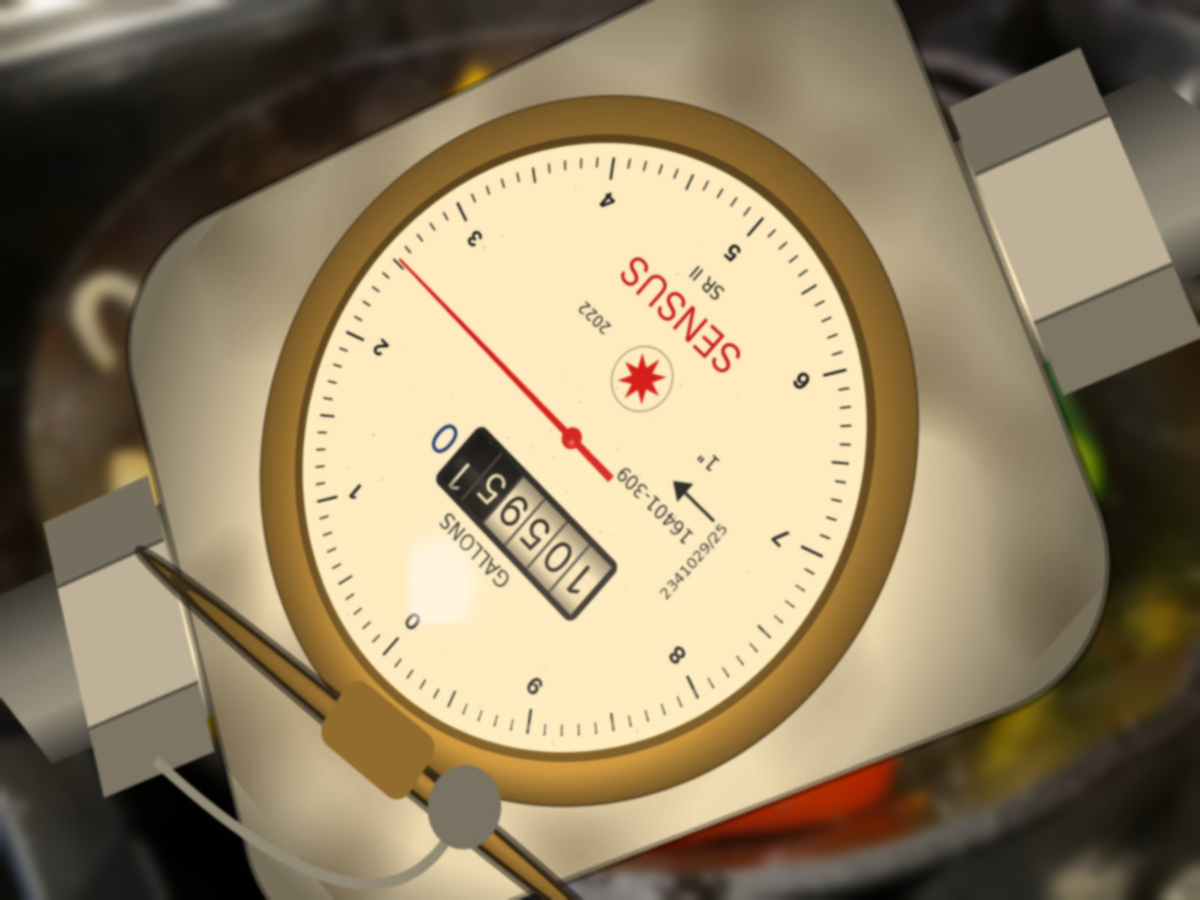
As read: 1059512.5; gal
